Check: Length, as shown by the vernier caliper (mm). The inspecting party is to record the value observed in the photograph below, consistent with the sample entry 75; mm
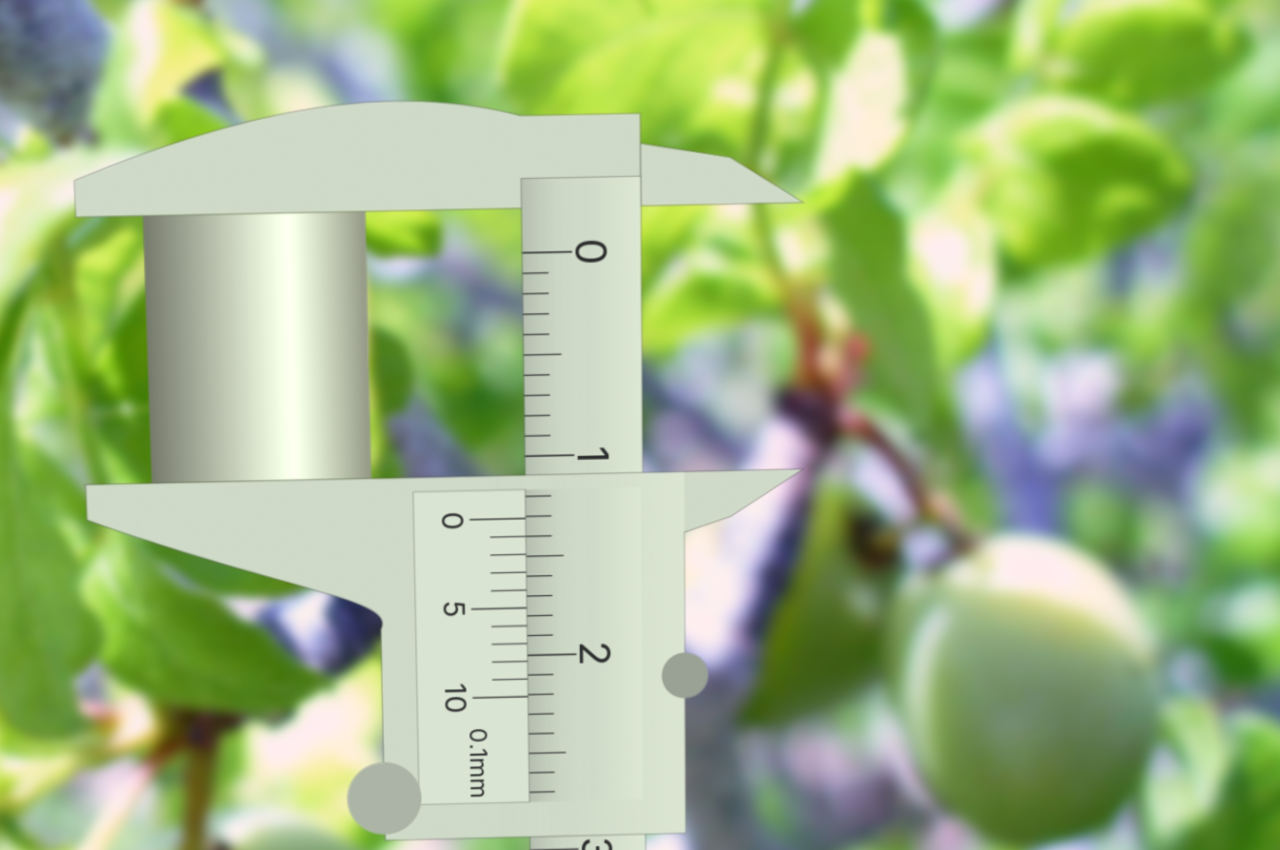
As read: 13.1; mm
